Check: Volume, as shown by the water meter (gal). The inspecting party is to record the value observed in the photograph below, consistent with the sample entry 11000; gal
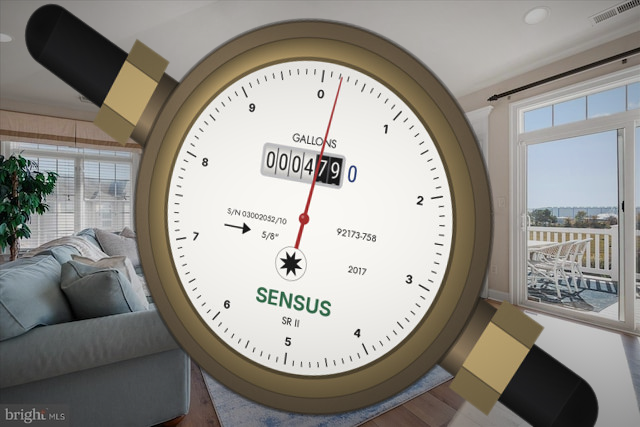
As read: 4790.2; gal
